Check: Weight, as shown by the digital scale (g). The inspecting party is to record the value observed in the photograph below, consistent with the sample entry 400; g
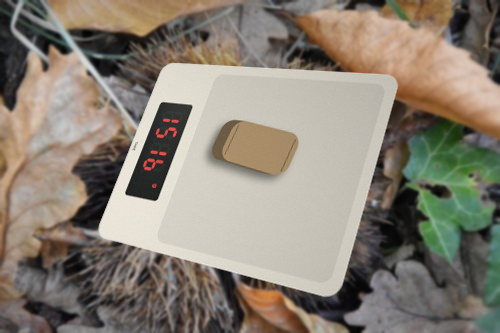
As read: 1516; g
